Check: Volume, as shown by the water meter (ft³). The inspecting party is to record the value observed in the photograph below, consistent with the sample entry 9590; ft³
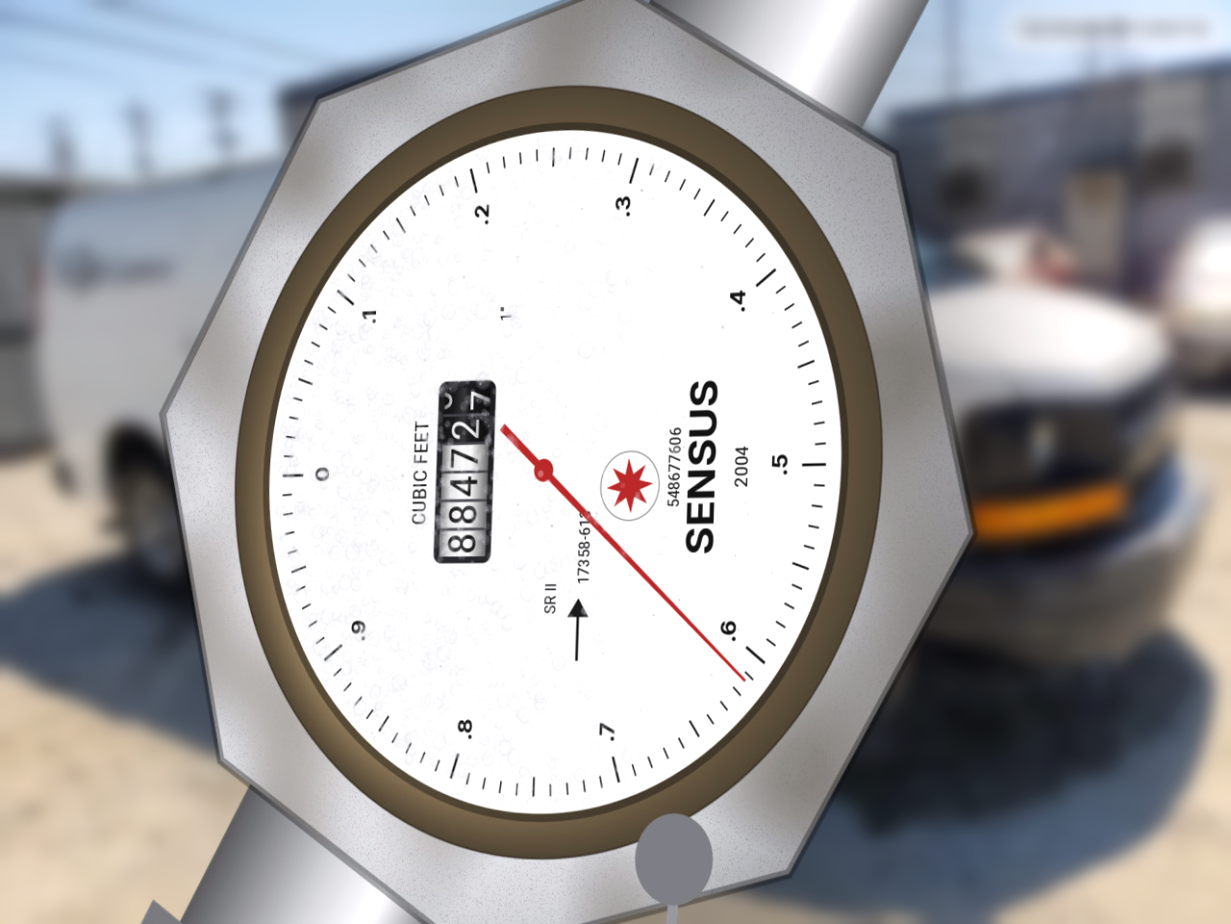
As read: 884726.61; ft³
